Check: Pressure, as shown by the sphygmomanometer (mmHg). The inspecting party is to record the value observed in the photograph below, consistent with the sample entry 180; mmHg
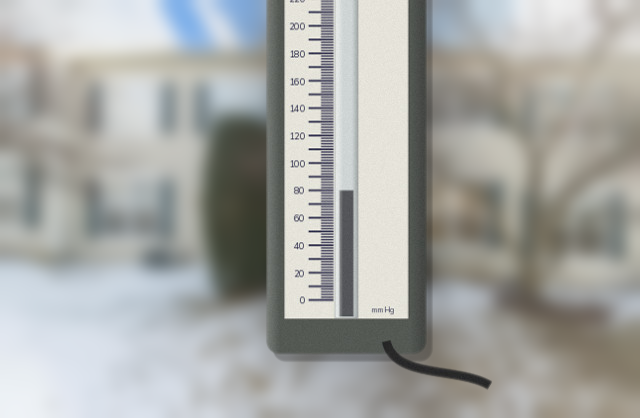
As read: 80; mmHg
